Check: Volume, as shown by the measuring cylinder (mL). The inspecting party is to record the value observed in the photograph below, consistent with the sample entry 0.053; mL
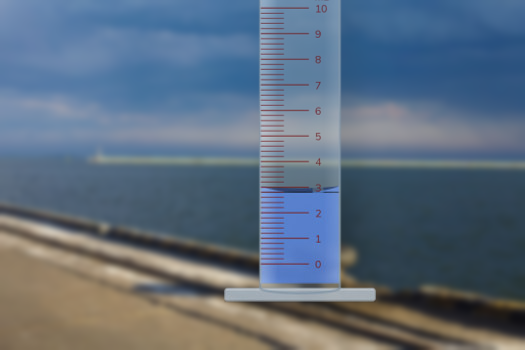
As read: 2.8; mL
